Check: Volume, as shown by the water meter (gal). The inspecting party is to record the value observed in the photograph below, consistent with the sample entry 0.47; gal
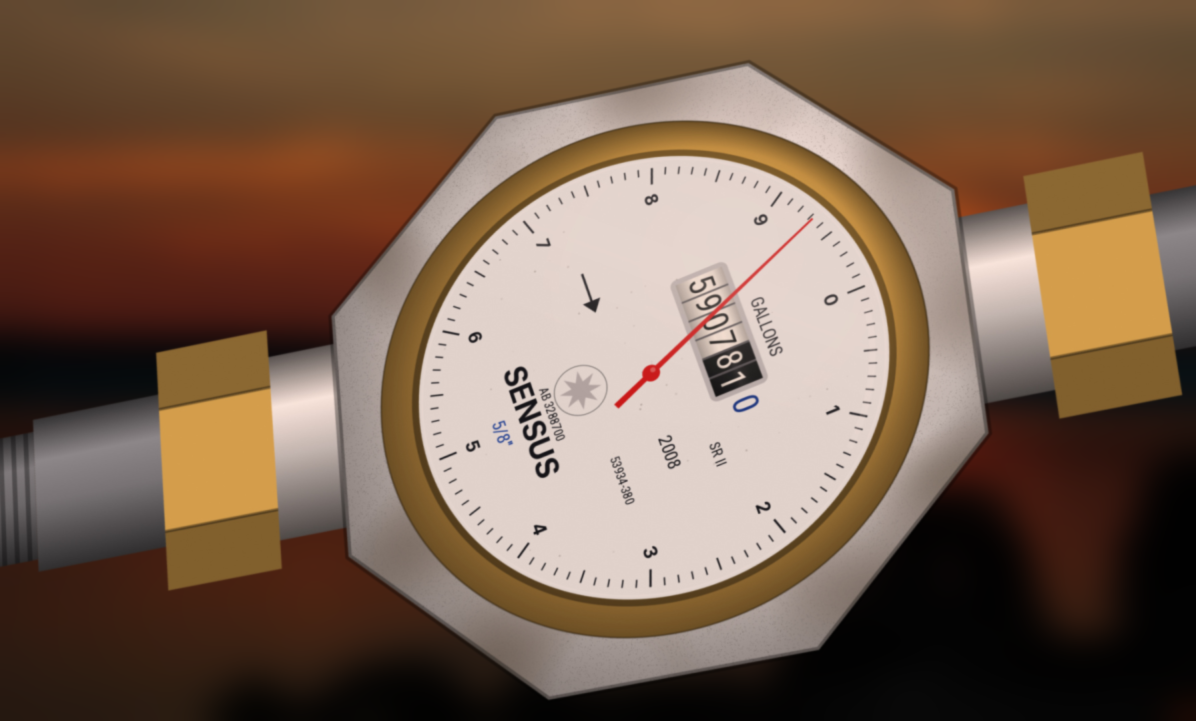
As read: 5907809.3; gal
